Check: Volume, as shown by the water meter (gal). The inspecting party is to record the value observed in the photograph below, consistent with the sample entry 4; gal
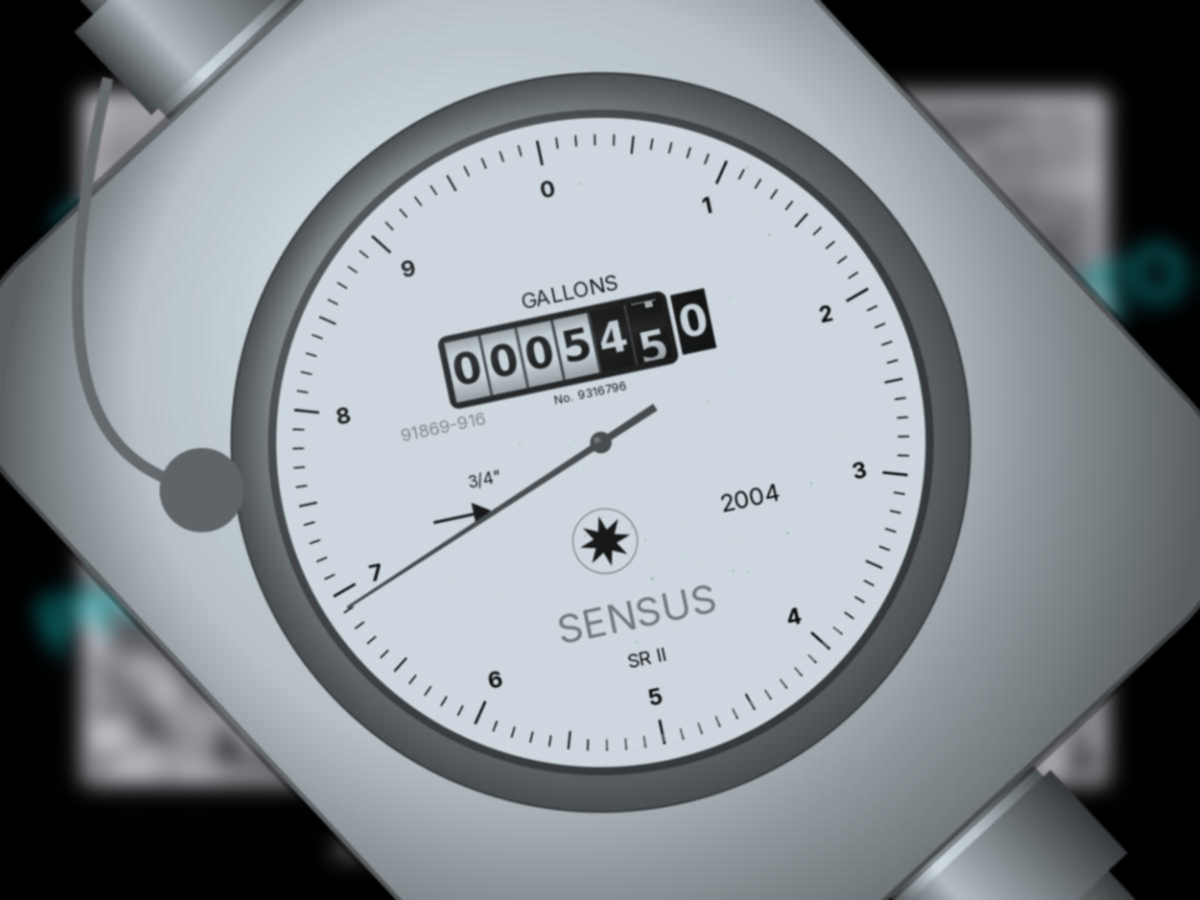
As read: 5446.9; gal
